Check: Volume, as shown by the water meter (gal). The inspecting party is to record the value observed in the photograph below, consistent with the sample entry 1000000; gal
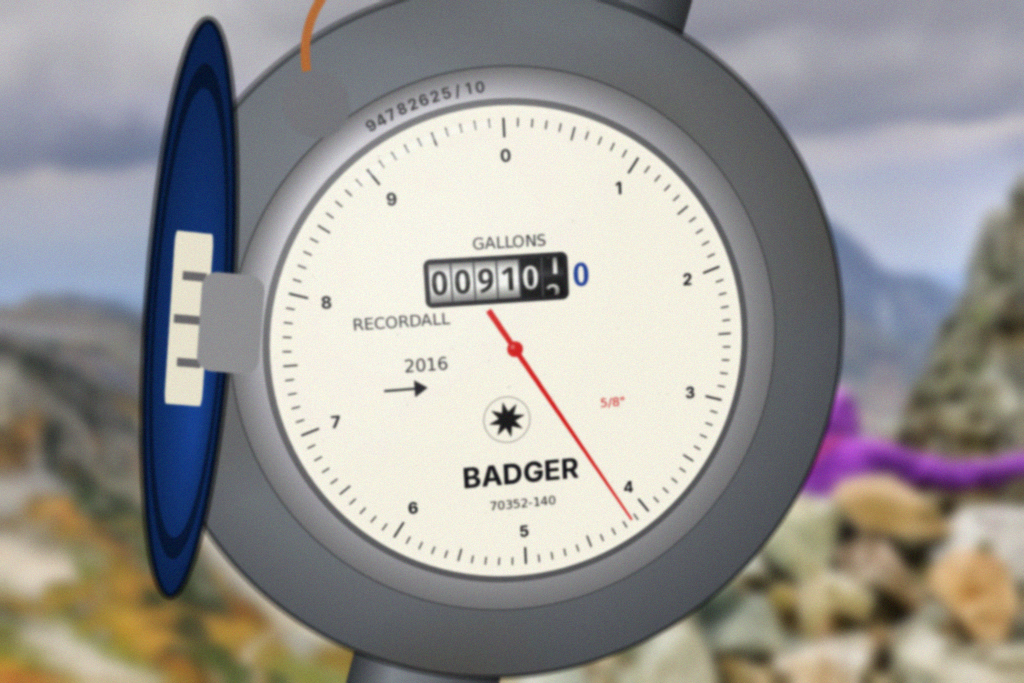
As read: 91014.1; gal
